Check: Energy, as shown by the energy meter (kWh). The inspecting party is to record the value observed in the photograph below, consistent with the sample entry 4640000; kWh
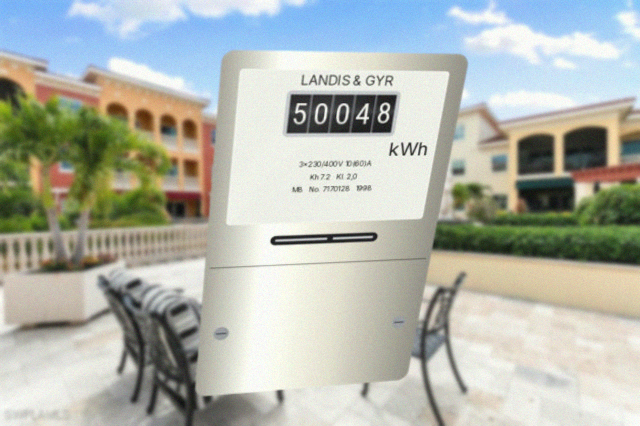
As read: 50048; kWh
